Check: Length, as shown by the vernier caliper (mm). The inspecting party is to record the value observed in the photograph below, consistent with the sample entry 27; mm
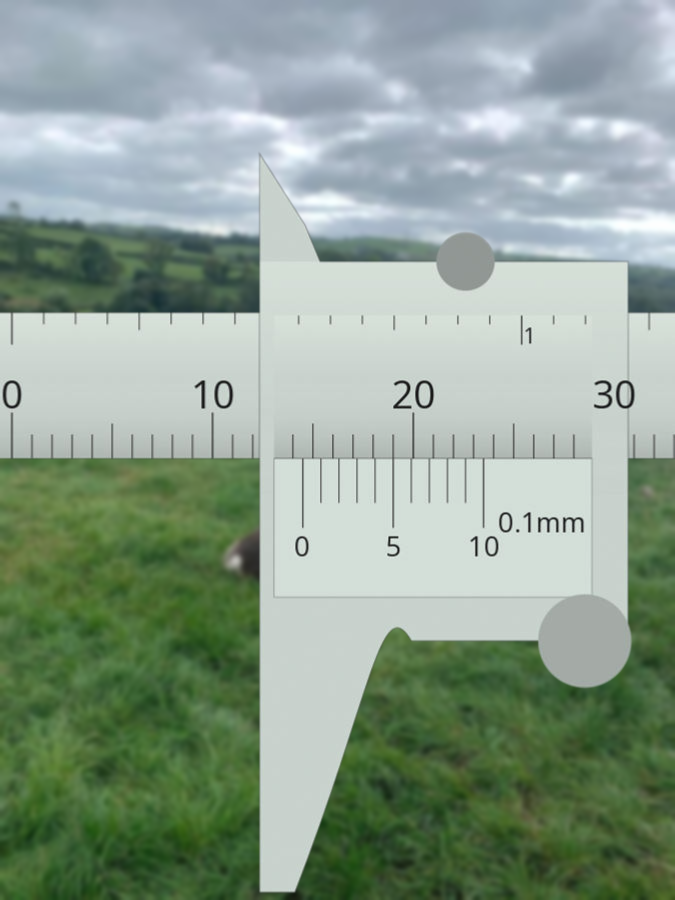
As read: 14.5; mm
